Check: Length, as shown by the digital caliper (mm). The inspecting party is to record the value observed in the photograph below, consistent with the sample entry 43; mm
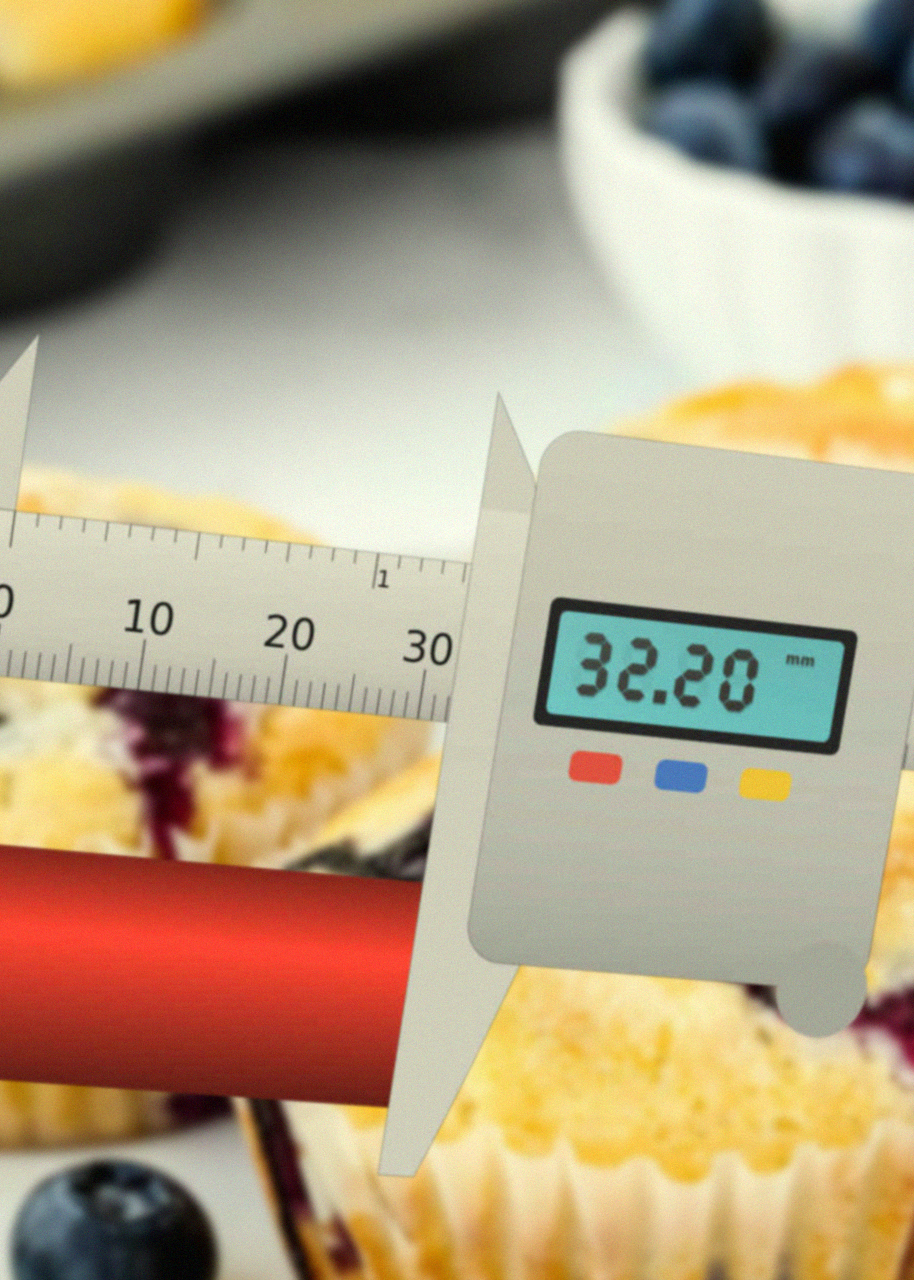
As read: 32.20; mm
